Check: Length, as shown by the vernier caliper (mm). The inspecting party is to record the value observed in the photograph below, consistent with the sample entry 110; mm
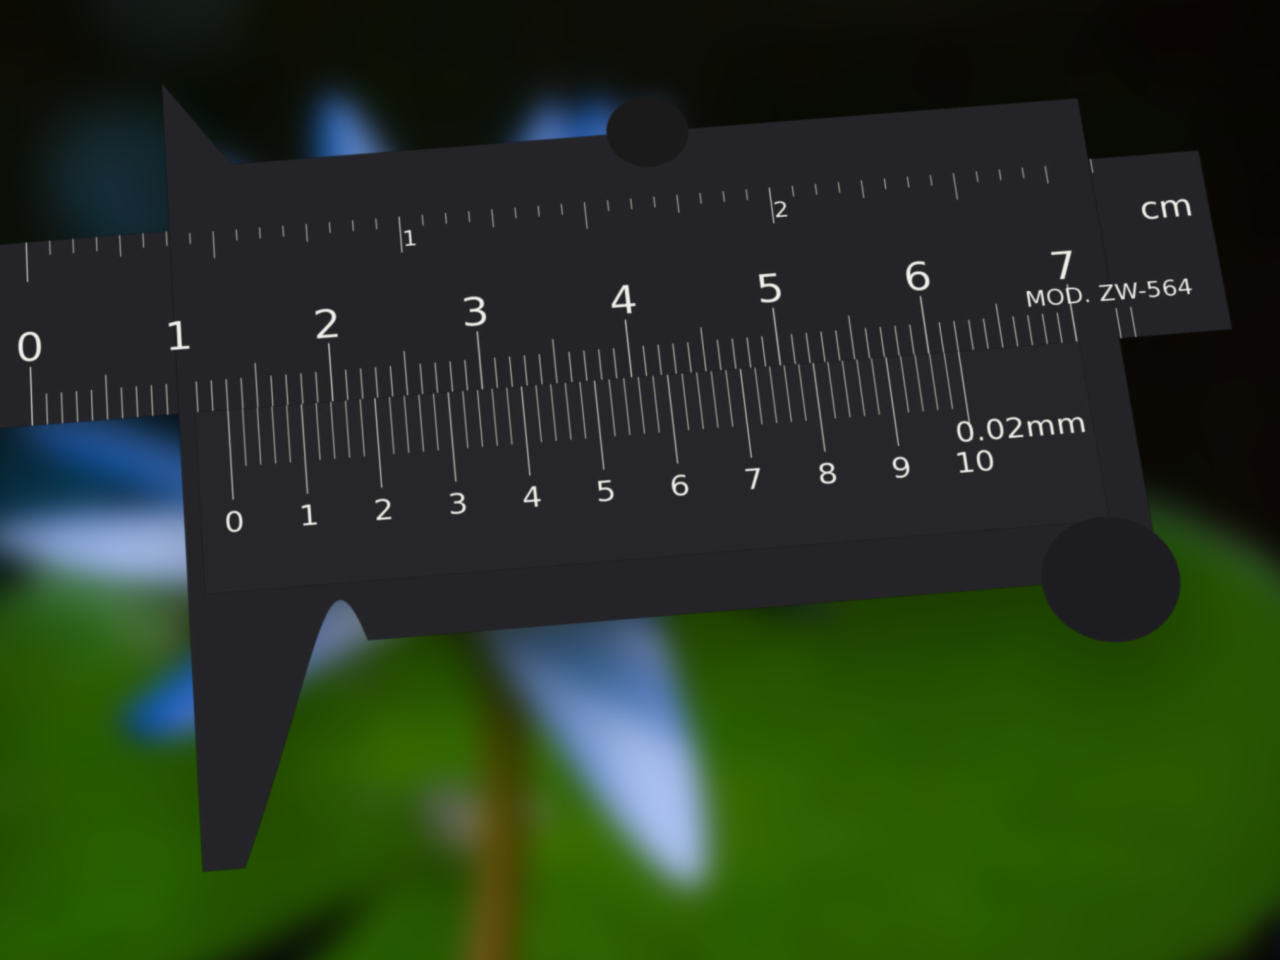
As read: 13.0; mm
